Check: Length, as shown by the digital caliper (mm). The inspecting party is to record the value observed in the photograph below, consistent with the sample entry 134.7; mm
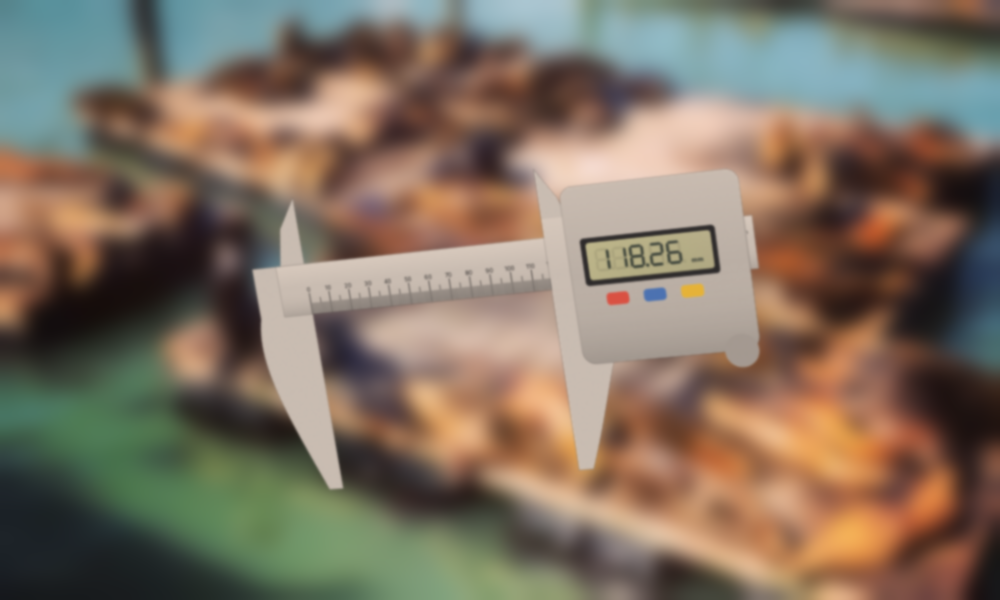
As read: 118.26; mm
